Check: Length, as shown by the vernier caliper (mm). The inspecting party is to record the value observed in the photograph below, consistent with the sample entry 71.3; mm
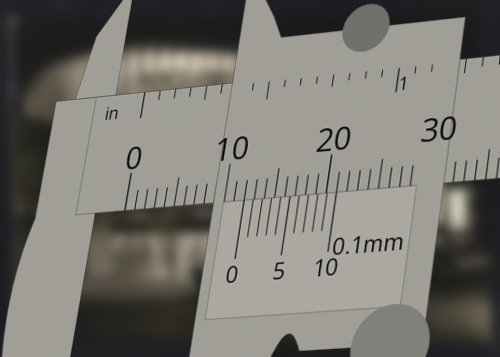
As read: 12.0; mm
